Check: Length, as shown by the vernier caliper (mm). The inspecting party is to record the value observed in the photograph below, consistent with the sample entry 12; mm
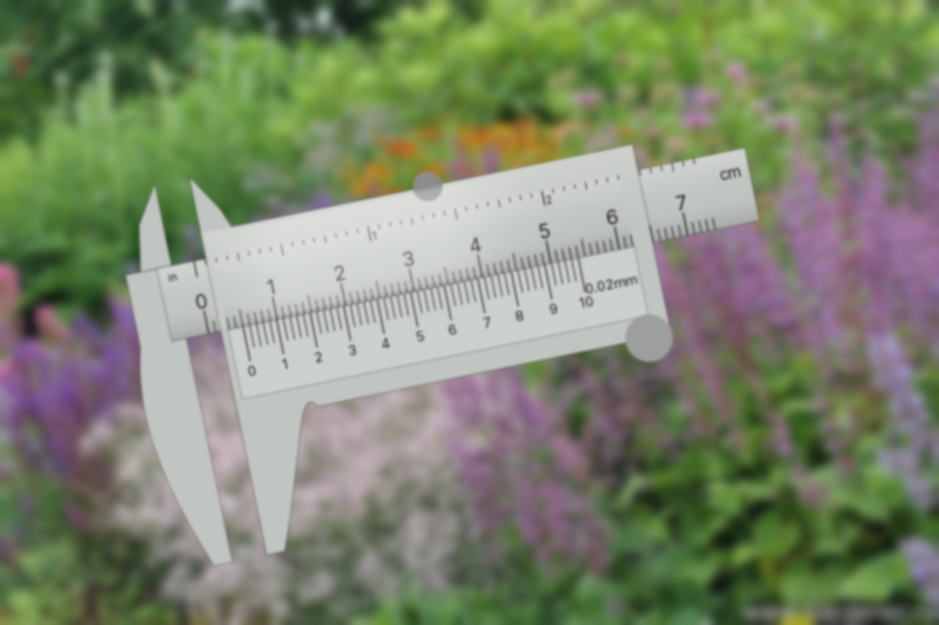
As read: 5.0; mm
